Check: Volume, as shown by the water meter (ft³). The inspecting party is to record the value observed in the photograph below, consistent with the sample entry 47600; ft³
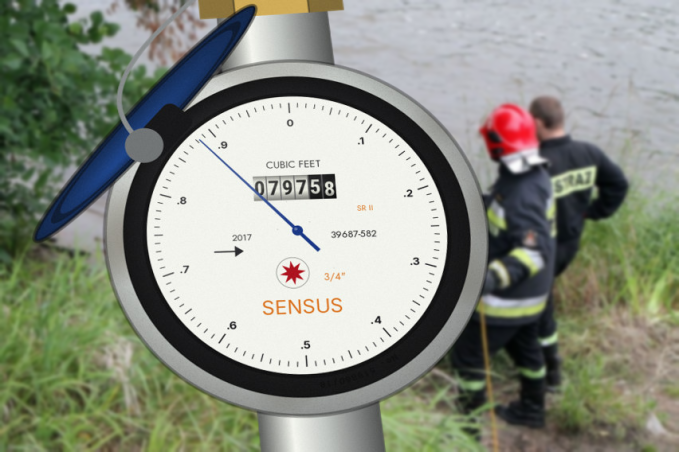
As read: 79757.88; ft³
